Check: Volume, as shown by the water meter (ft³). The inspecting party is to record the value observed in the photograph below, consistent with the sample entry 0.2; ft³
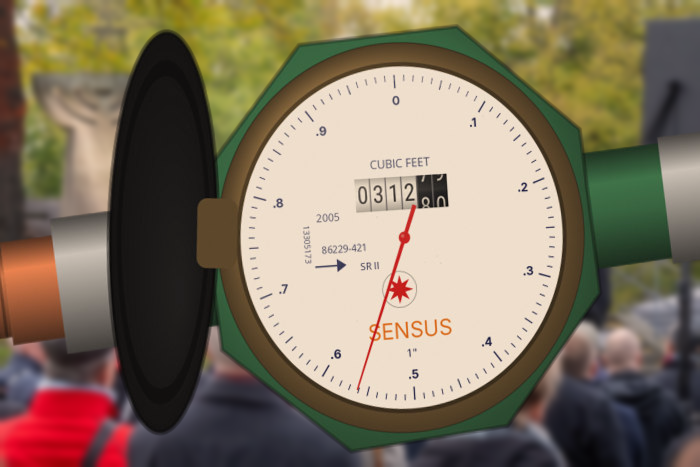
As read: 31279.56; ft³
